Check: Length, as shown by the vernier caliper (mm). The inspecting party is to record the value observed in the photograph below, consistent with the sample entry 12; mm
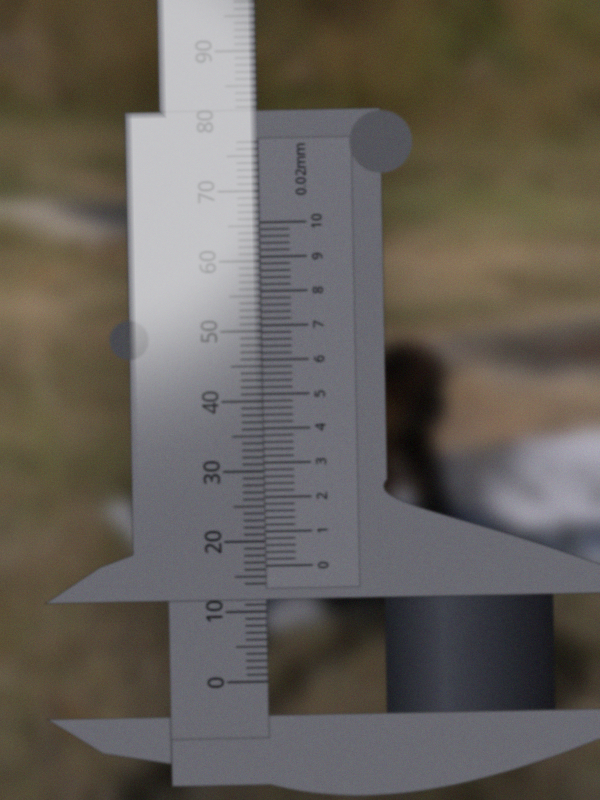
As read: 16.5; mm
